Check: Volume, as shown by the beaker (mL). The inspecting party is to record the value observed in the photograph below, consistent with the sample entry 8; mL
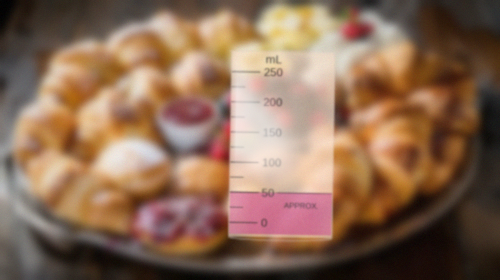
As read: 50; mL
